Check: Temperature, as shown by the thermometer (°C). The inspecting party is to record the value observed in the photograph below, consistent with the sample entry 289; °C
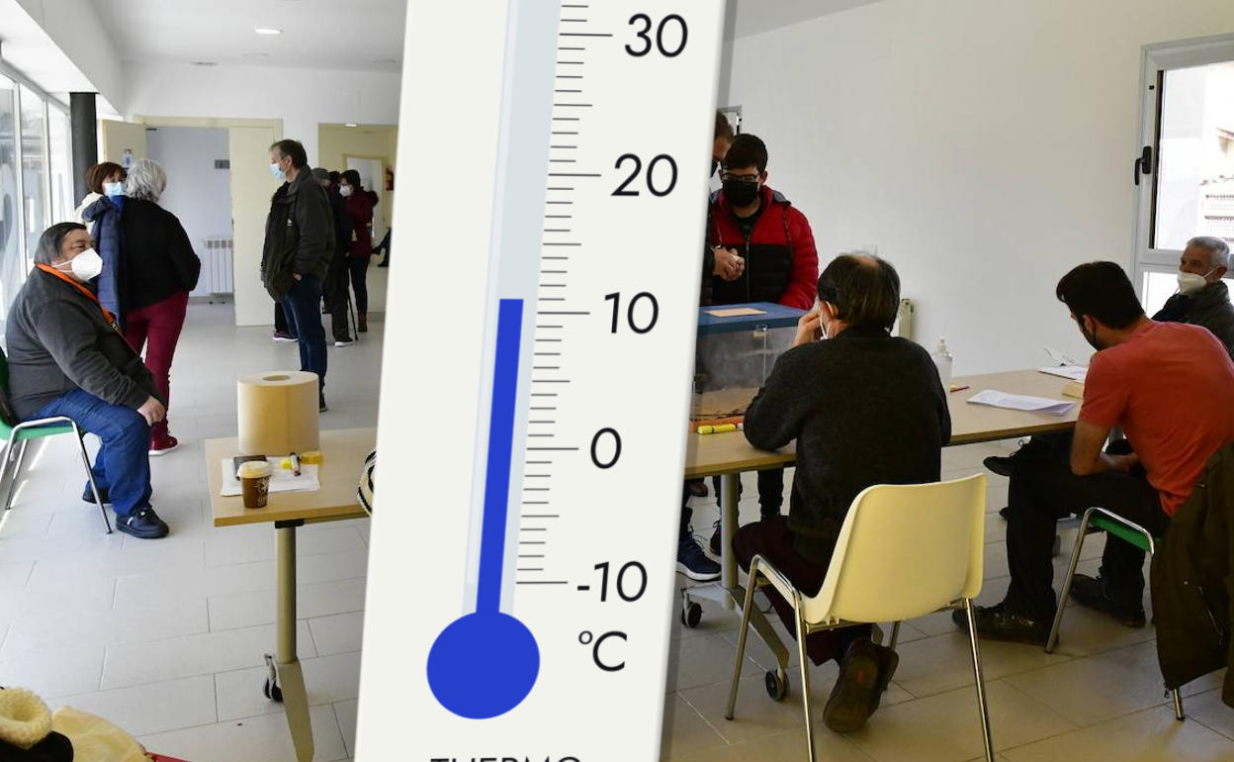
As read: 11; °C
